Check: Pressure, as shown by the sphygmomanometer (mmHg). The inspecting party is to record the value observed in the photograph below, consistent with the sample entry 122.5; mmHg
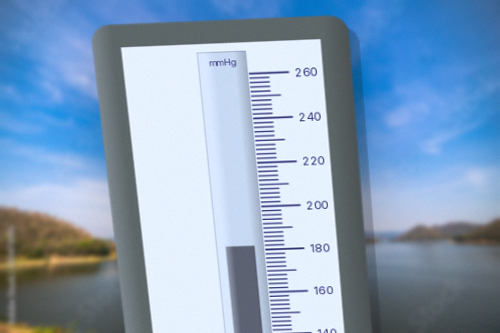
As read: 182; mmHg
